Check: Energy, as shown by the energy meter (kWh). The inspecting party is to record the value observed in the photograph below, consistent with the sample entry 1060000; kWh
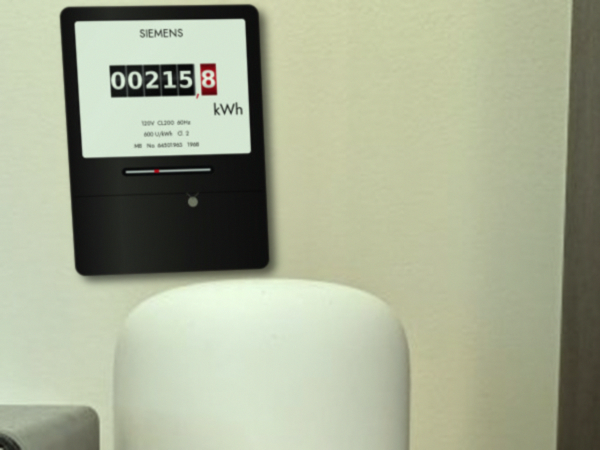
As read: 215.8; kWh
